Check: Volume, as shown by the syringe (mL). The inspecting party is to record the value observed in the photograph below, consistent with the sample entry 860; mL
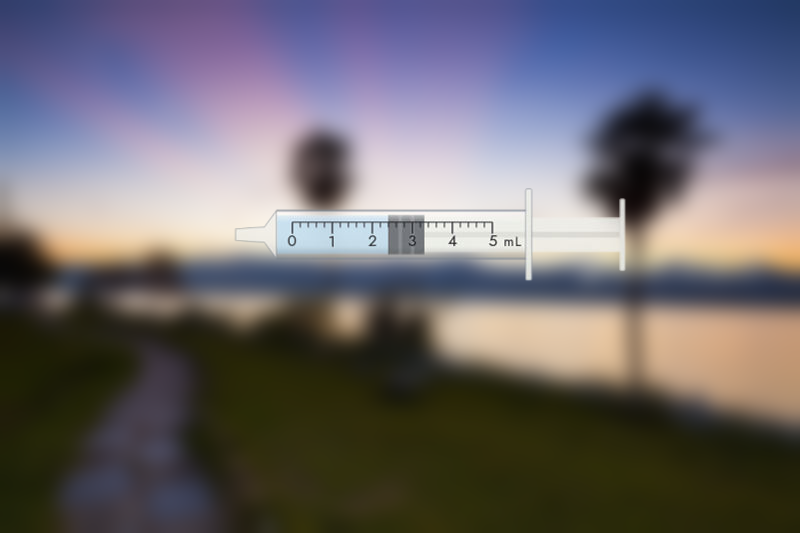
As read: 2.4; mL
